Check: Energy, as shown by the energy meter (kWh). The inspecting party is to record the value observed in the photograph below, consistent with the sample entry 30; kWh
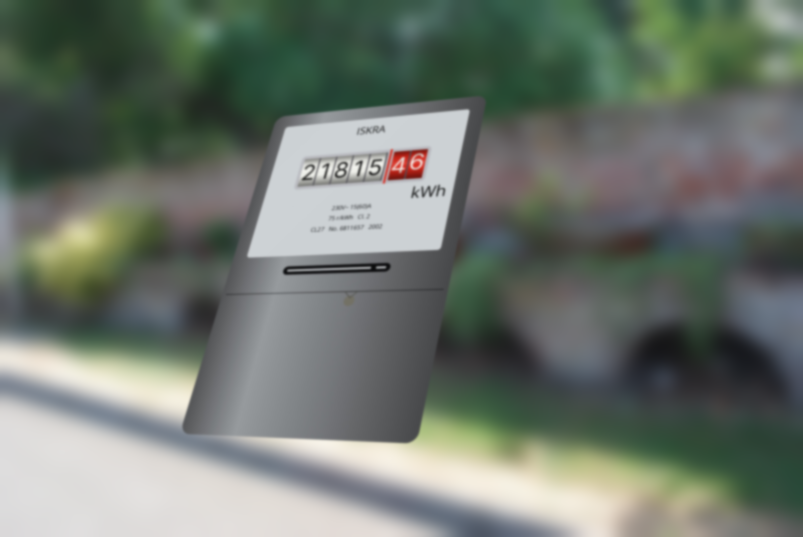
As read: 21815.46; kWh
